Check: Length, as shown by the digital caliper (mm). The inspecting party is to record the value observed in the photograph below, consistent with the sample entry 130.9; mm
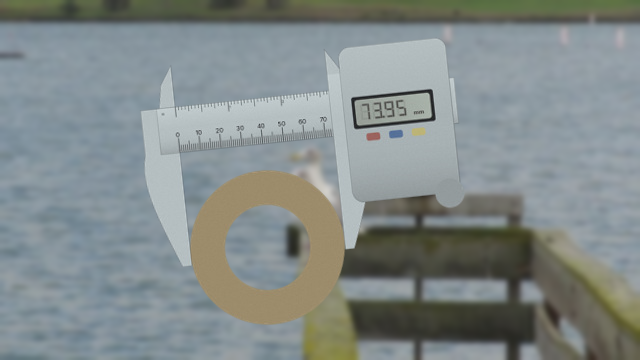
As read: 73.95; mm
